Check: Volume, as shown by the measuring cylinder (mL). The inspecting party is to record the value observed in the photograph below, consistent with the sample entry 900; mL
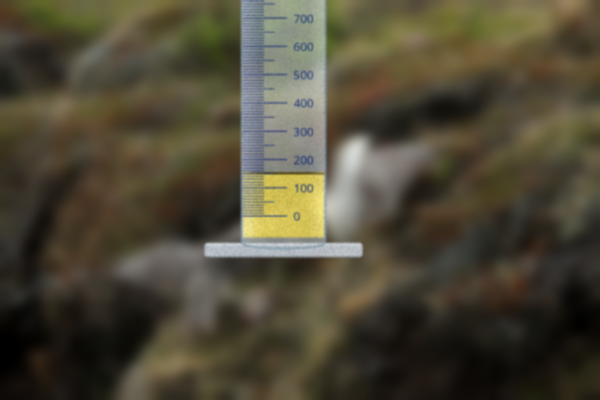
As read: 150; mL
